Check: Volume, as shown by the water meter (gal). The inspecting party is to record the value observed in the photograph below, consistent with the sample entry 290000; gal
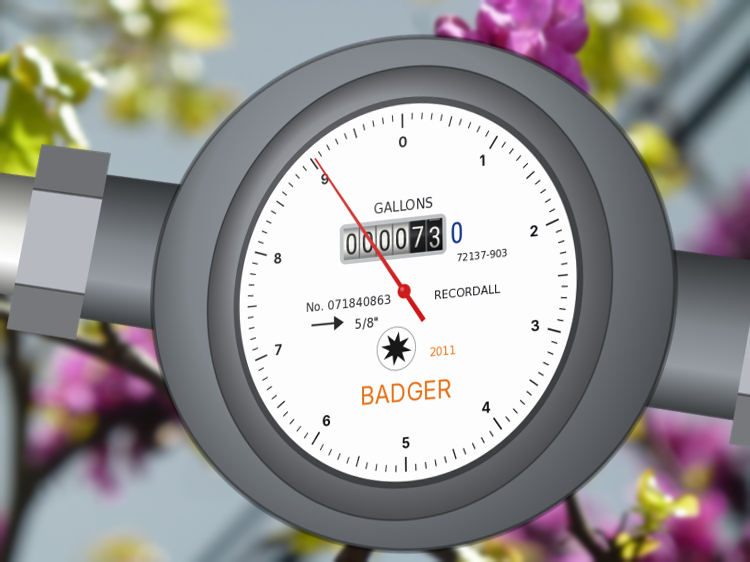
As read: 729.0; gal
